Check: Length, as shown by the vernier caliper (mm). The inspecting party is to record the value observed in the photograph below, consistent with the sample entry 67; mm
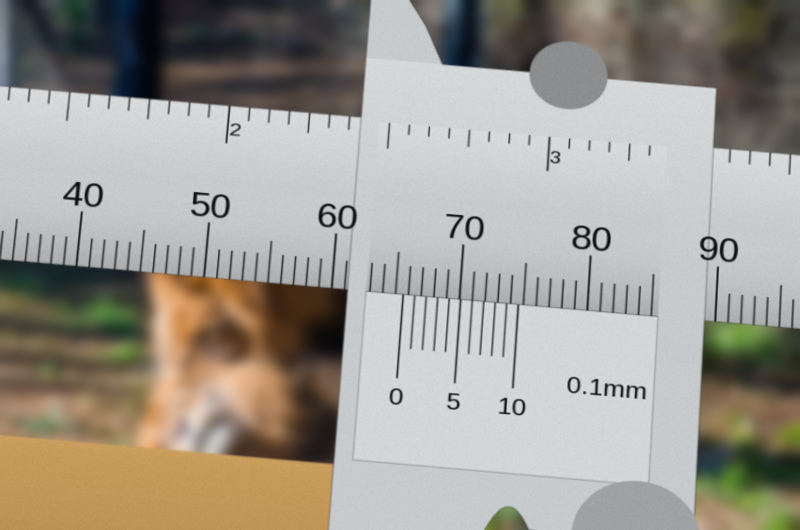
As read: 65.6; mm
